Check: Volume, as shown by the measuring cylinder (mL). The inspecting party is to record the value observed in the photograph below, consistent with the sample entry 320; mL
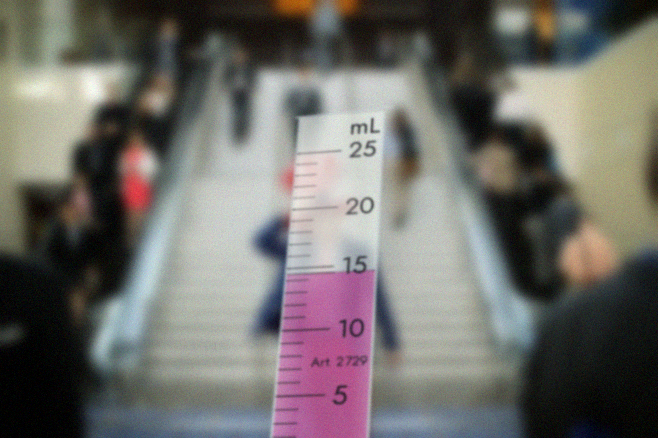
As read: 14.5; mL
